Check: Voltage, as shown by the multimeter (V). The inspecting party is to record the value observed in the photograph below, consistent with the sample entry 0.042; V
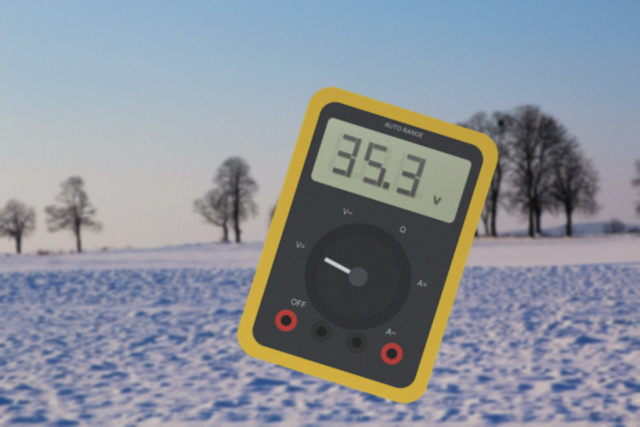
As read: 35.3; V
